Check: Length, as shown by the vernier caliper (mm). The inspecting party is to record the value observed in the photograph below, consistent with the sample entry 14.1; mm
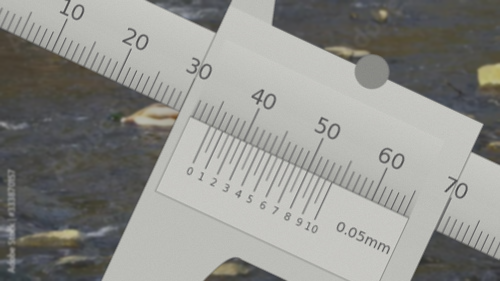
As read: 34.8; mm
